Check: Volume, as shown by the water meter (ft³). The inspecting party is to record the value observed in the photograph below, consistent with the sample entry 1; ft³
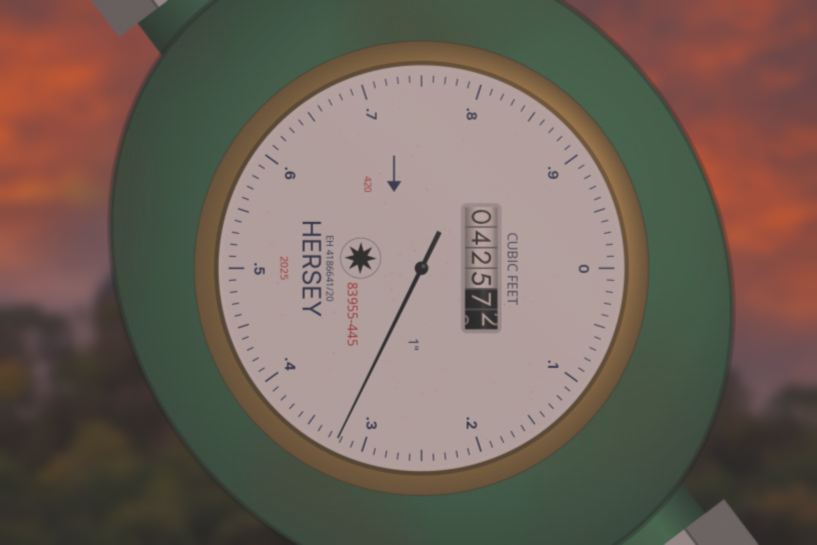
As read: 42572.32; ft³
